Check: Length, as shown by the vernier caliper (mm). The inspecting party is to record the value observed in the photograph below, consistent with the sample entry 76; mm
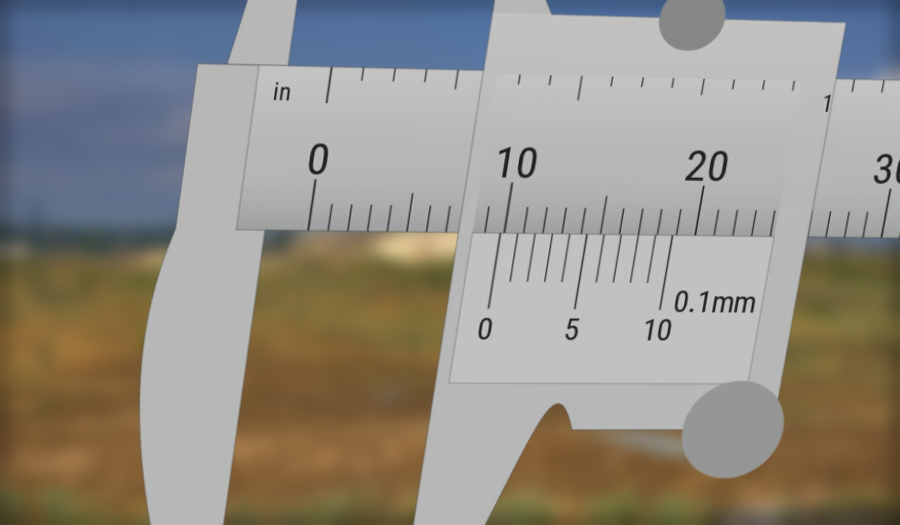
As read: 9.8; mm
